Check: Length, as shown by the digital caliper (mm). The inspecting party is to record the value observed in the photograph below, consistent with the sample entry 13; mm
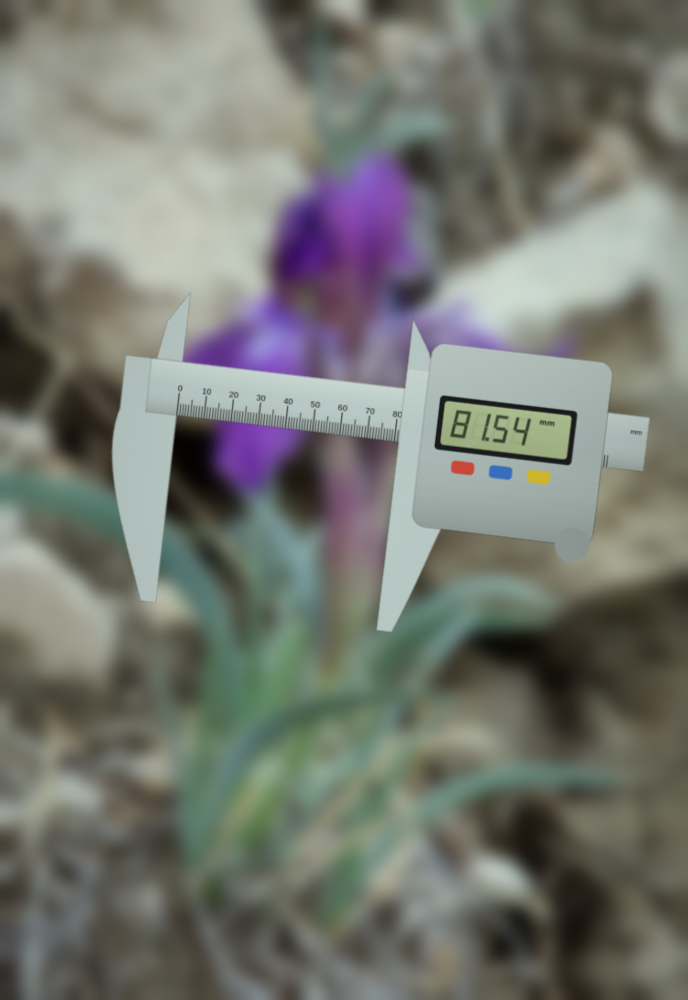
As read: 81.54; mm
